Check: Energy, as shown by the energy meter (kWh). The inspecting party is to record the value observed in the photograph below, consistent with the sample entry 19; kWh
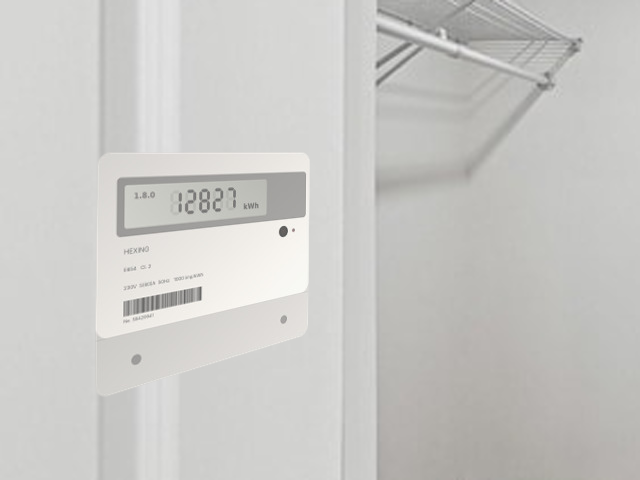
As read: 12827; kWh
